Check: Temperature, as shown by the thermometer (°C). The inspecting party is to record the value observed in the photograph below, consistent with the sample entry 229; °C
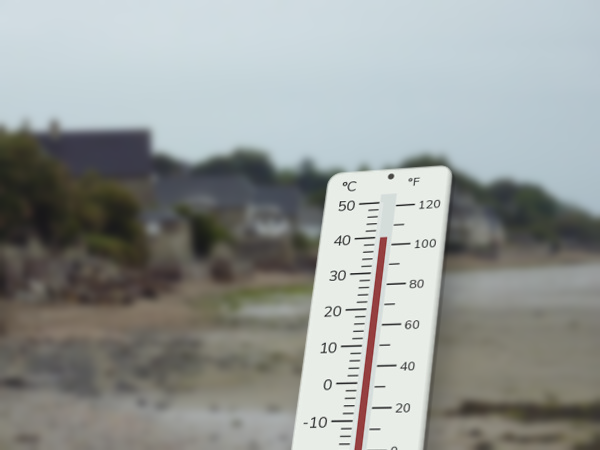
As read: 40; °C
